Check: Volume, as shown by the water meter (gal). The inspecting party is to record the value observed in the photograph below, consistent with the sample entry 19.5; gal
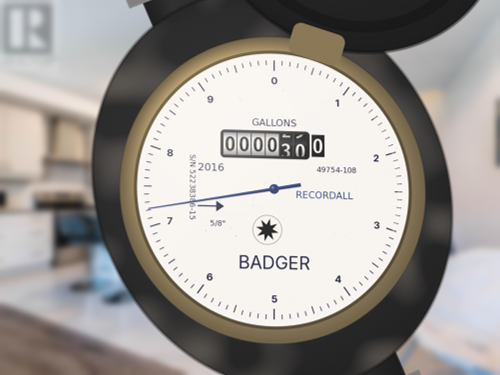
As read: 297.2; gal
